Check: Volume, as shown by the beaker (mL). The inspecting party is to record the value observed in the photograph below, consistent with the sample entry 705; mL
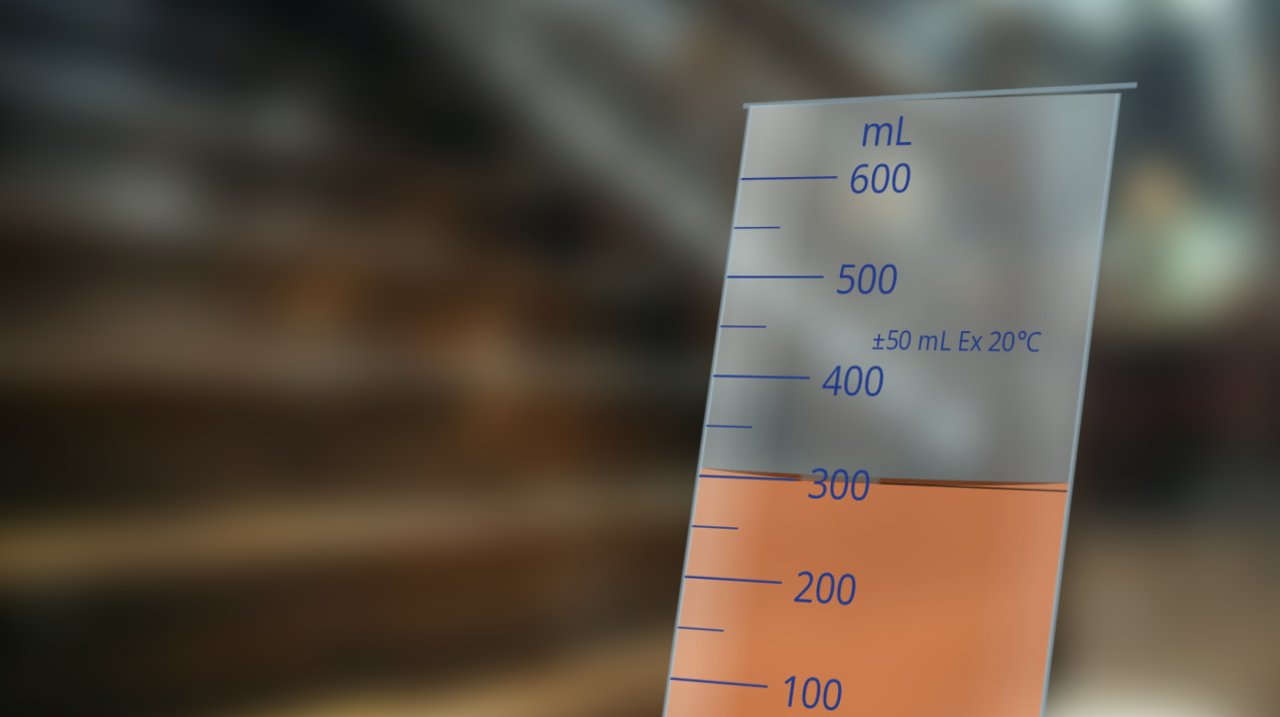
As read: 300; mL
